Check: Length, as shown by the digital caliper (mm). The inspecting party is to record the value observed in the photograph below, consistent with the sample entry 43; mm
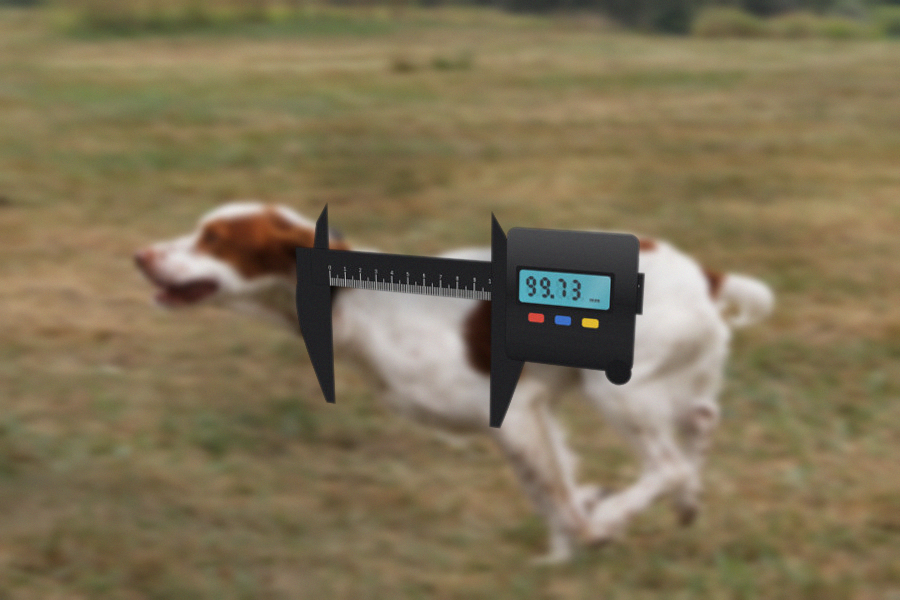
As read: 99.73; mm
